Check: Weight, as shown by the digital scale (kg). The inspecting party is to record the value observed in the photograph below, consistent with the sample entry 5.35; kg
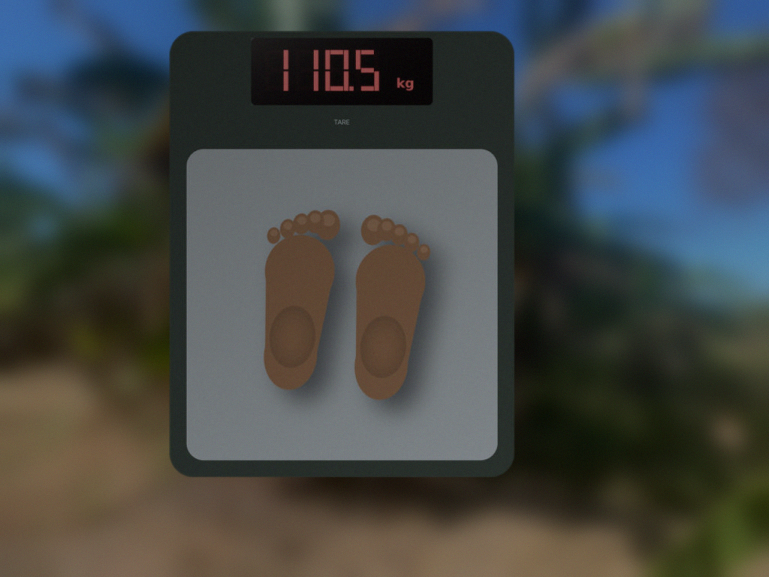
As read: 110.5; kg
